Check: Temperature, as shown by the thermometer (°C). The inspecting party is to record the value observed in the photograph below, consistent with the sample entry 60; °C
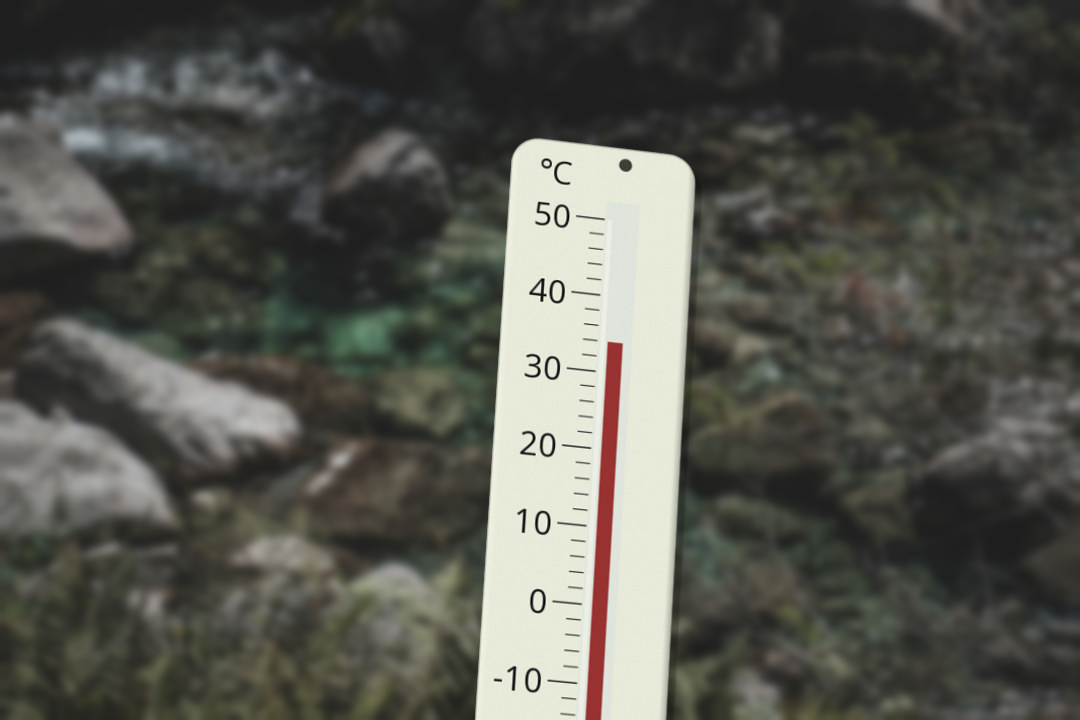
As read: 34; °C
